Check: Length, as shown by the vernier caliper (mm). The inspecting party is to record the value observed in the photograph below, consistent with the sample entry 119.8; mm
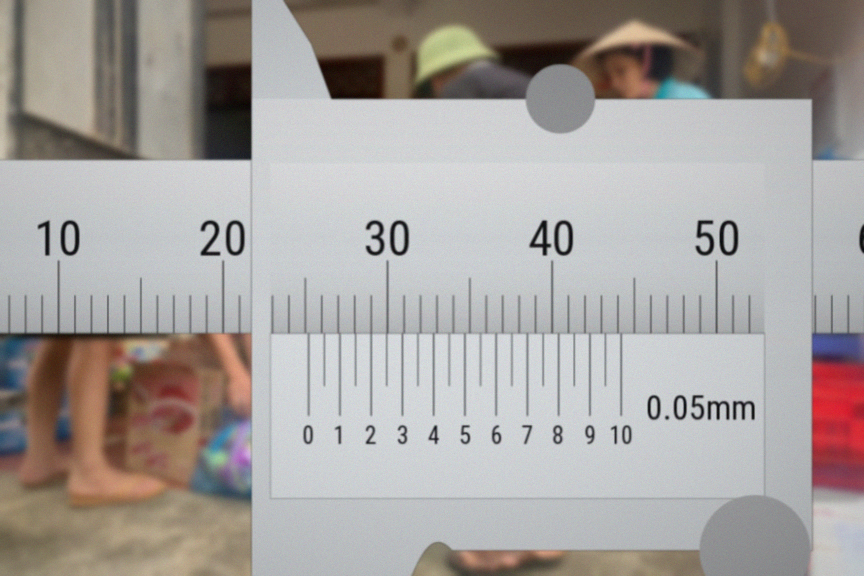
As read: 25.2; mm
